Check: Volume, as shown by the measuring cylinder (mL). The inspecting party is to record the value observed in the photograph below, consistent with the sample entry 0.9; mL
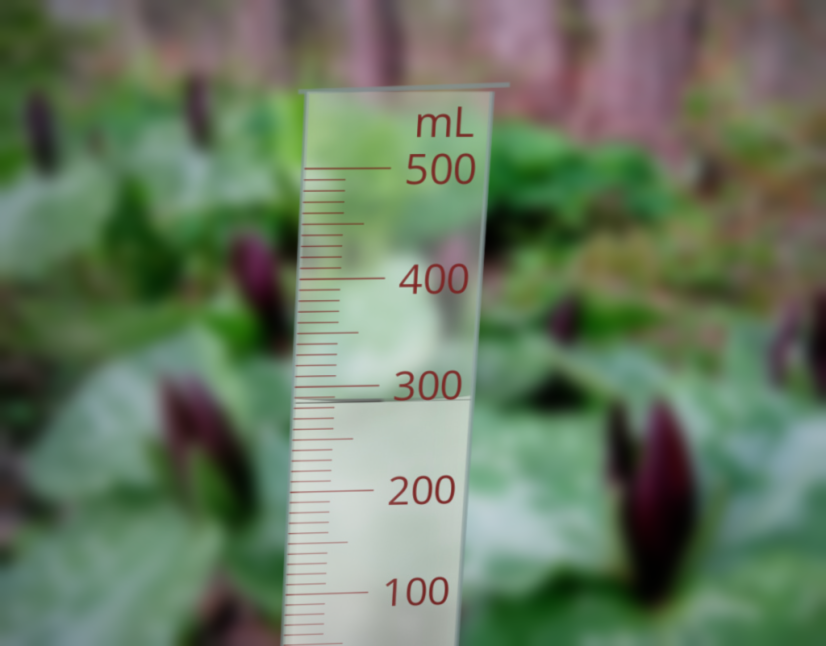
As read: 285; mL
